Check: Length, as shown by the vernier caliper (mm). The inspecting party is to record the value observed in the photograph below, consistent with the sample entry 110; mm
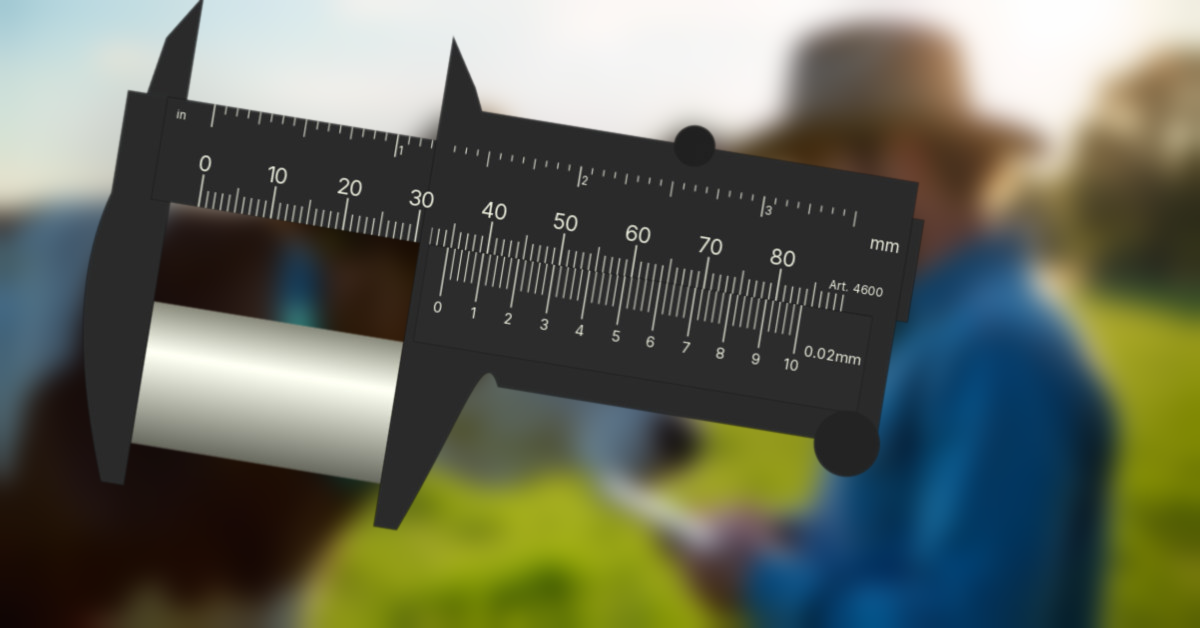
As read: 34.6; mm
